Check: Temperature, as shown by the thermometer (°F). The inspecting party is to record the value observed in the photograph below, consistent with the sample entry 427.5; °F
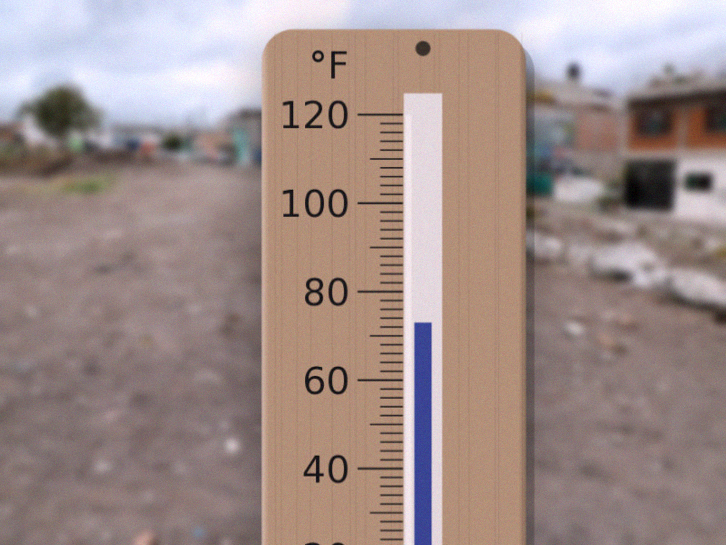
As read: 73; °F
